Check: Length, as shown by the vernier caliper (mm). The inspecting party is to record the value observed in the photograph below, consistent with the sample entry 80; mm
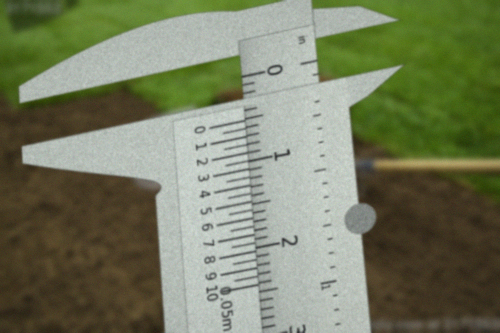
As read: 5.2; mm
